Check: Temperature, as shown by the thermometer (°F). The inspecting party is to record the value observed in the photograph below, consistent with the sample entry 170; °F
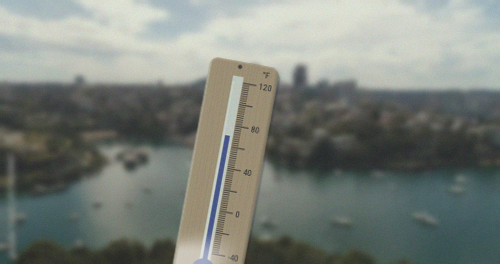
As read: 70; °F
